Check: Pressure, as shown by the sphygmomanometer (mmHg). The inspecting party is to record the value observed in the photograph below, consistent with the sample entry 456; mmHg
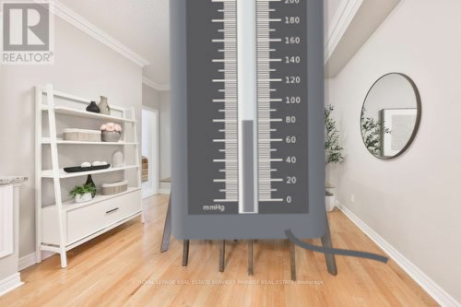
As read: 80; mmHg
